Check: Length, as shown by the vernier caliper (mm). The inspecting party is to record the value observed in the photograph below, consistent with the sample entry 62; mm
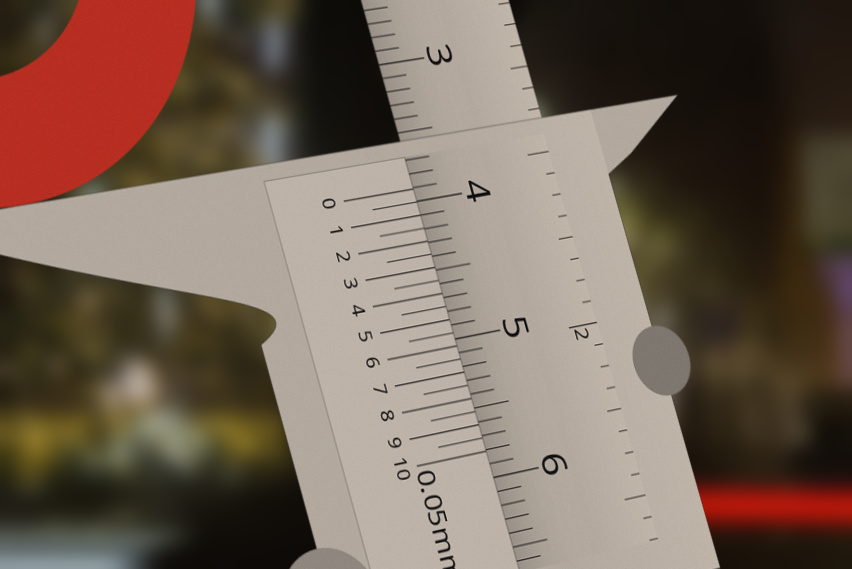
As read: 39.1; mm
